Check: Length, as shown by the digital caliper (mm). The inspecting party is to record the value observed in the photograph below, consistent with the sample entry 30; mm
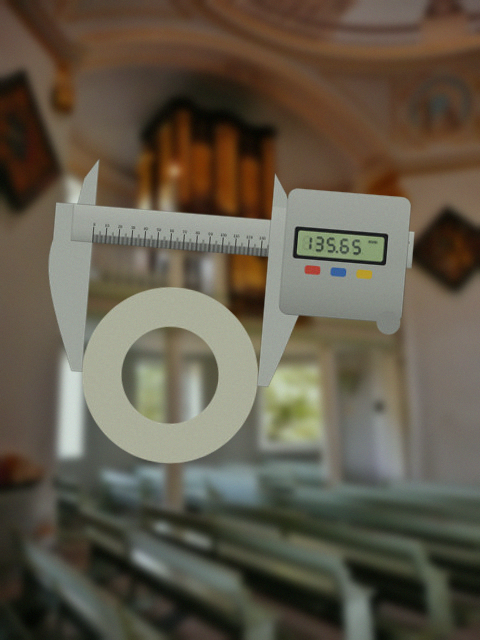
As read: 135.65; mm
